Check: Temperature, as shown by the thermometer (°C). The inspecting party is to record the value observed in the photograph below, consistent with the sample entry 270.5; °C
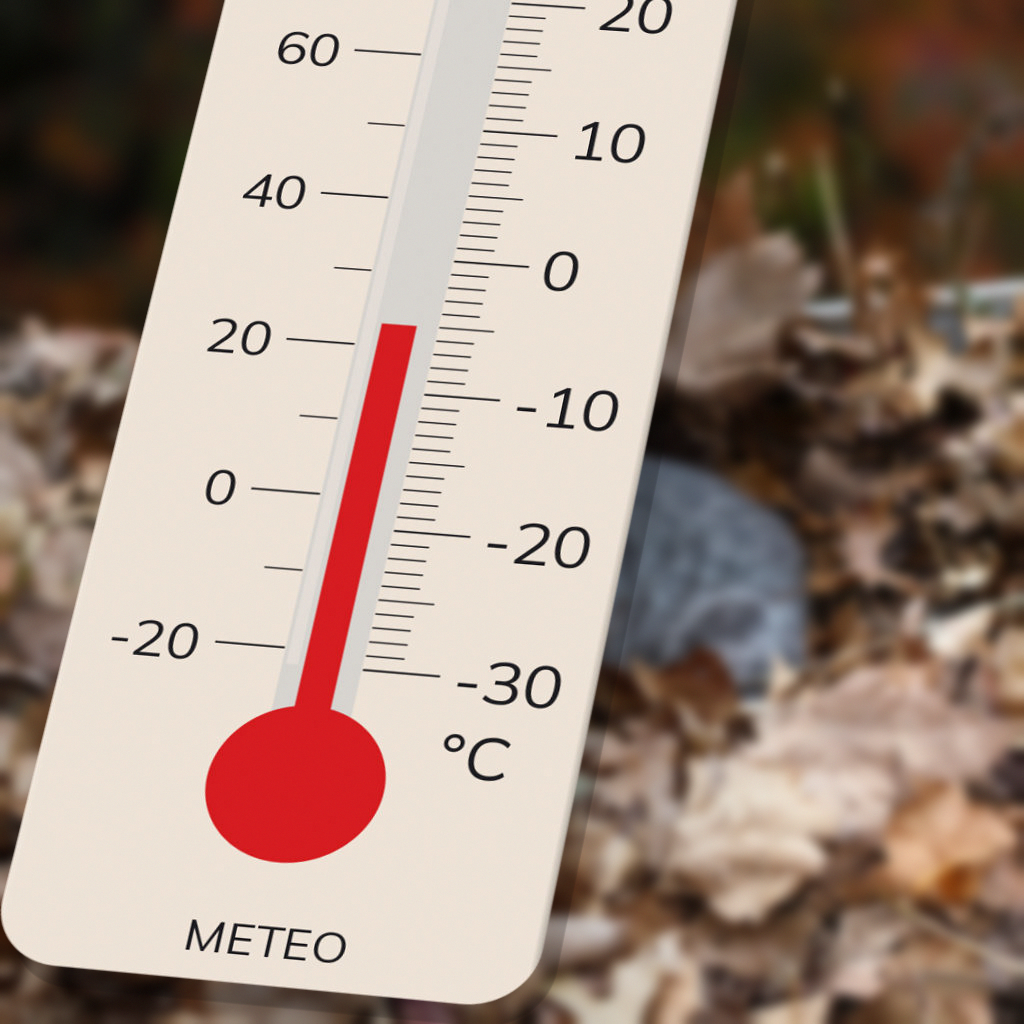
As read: -5; °C
